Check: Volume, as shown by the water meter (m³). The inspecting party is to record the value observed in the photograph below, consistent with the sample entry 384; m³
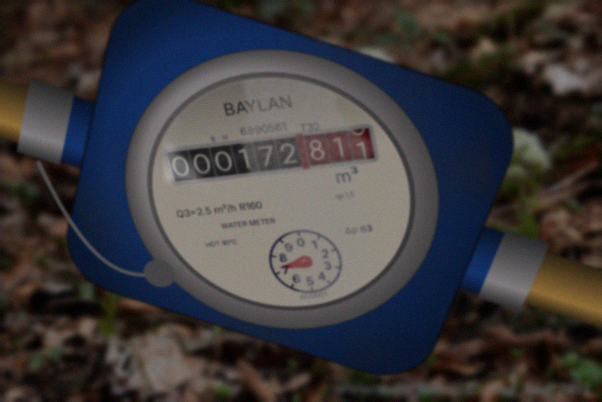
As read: 172.8107; m³
